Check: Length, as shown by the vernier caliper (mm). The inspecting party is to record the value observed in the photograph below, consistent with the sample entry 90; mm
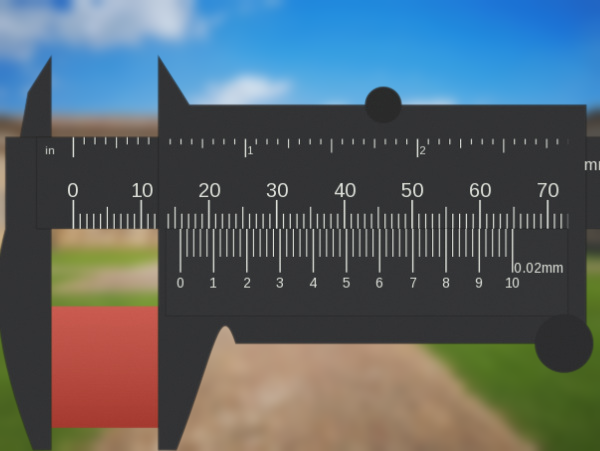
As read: 15.8; mm
